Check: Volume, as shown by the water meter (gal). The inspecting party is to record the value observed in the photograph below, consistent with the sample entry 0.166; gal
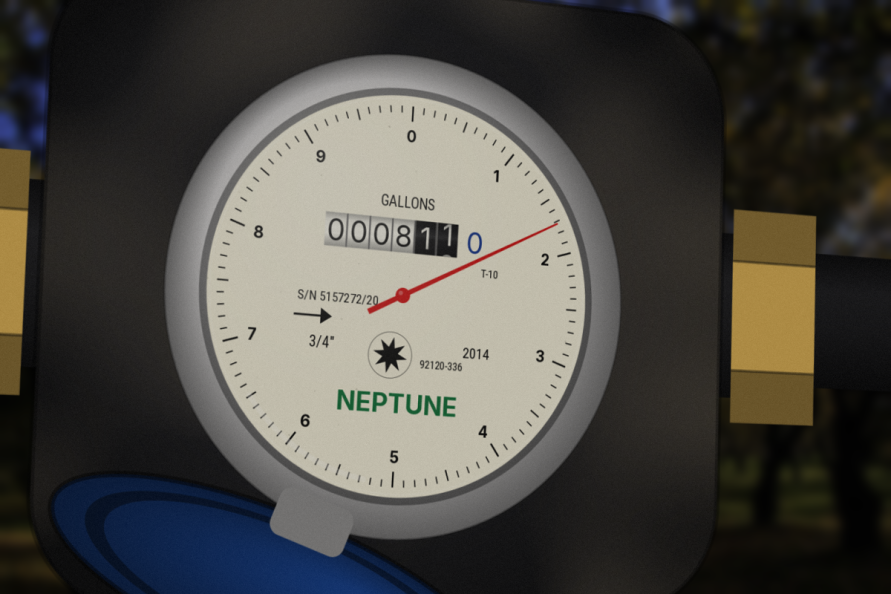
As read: 8111.7; gal
